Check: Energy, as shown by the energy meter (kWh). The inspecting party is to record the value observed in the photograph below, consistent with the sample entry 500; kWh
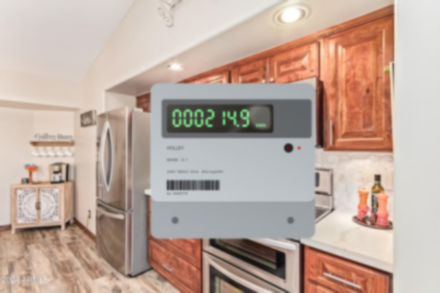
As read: 214.9; kWh
